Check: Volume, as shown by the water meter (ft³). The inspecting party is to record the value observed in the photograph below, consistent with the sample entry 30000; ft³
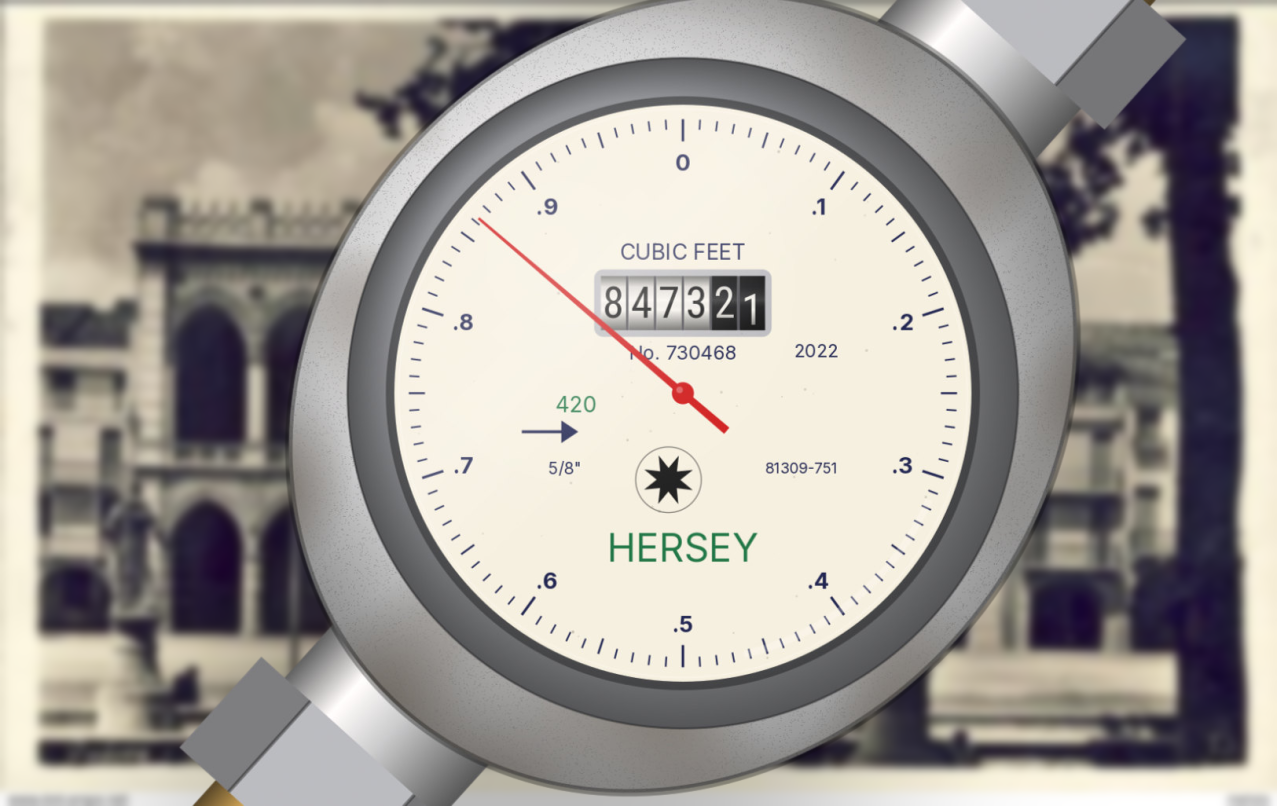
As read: 847320.86; ft³
